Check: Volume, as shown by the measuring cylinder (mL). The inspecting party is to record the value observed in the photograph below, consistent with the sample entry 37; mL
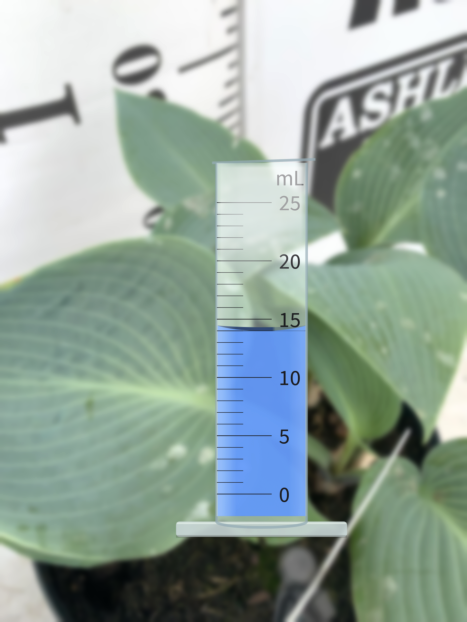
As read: 14; mL
